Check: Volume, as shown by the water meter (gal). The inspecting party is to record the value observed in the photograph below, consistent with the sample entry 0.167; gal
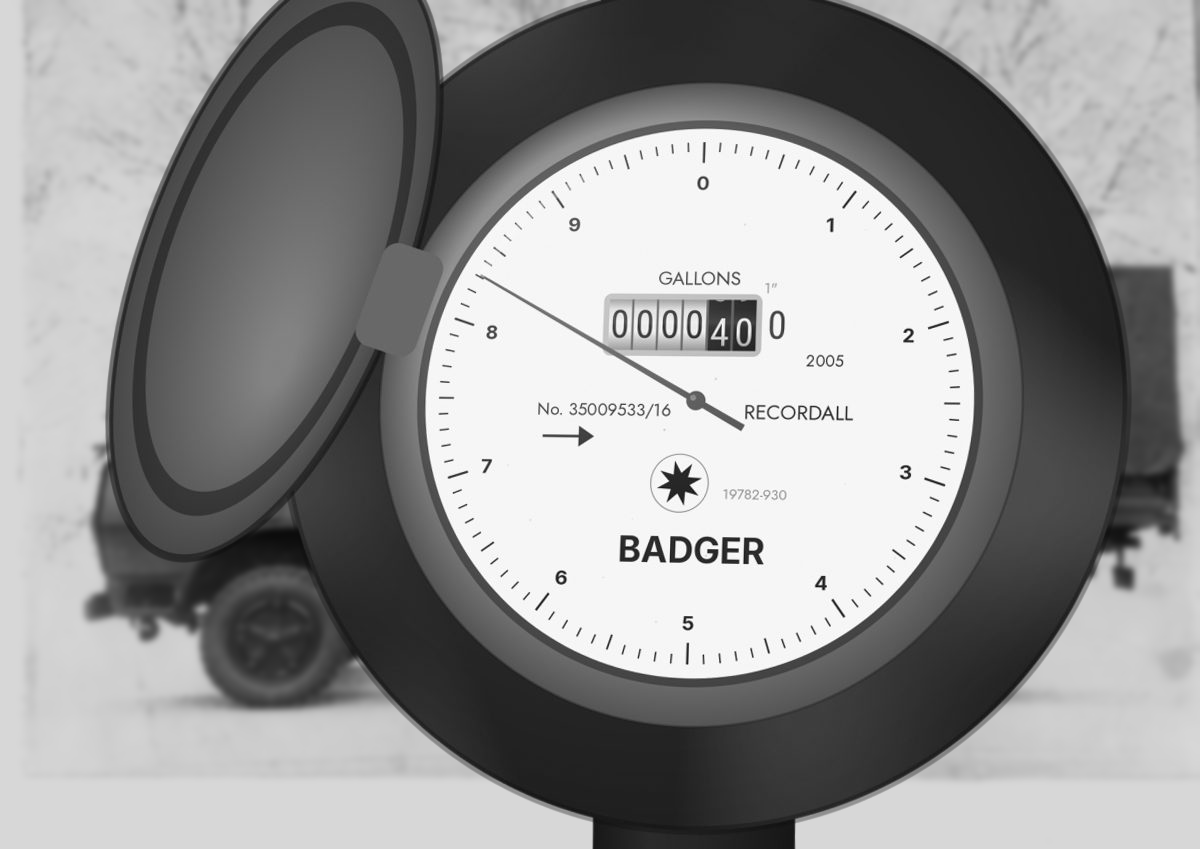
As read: 398.3; gal
